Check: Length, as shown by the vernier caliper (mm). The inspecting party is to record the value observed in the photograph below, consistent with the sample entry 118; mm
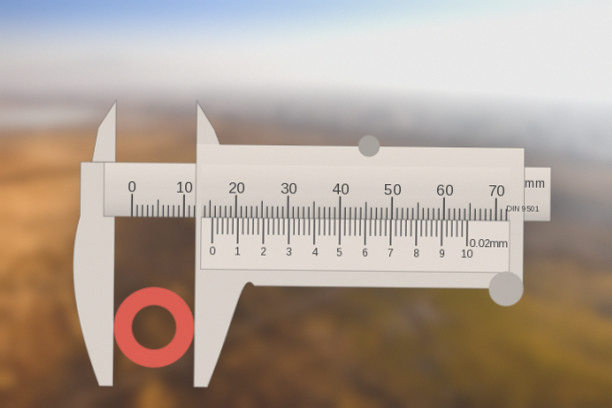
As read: 15.5; mm
